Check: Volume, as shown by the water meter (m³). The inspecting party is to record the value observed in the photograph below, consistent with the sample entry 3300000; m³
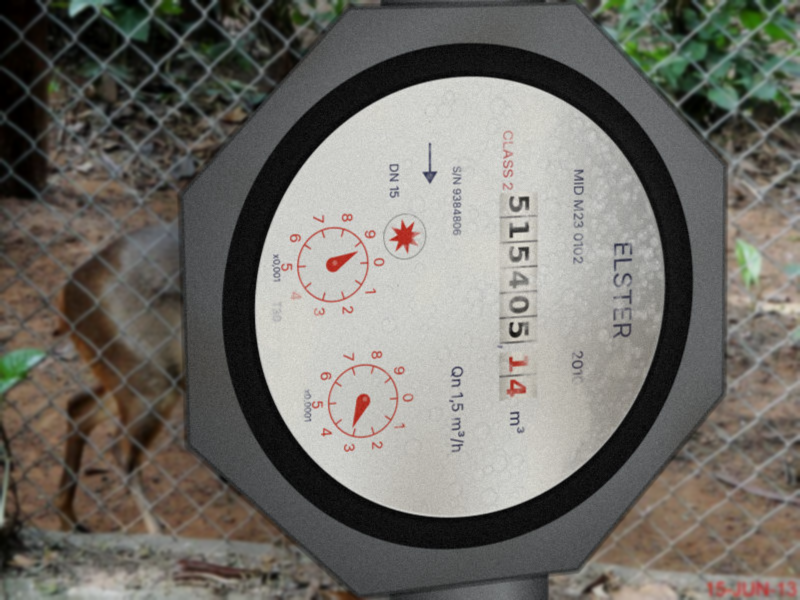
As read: 515405.1393; m³
